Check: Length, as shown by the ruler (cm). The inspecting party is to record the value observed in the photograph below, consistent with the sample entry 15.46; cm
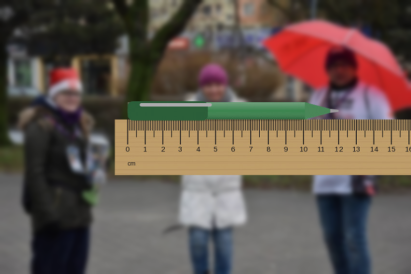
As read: 12; cm
